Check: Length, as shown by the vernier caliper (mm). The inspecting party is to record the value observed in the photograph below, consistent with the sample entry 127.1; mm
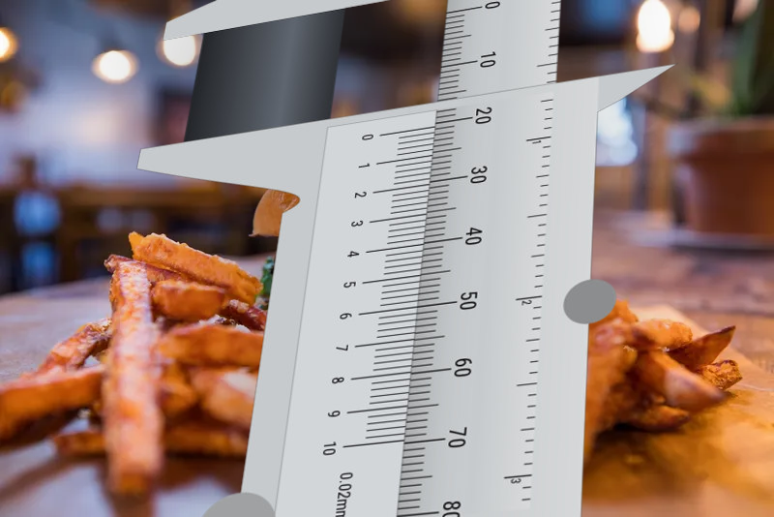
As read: 20.6; mm
